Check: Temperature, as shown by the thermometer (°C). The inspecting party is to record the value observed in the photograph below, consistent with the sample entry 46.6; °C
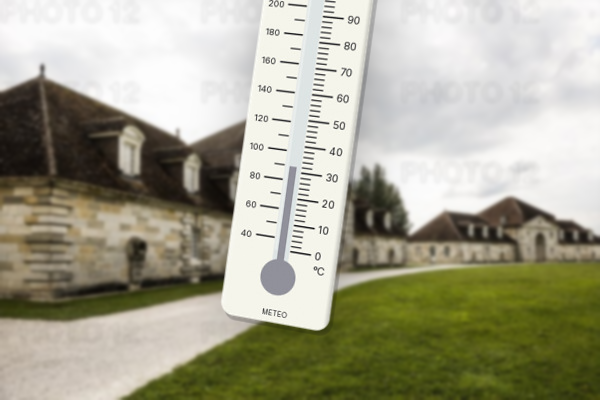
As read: 32; °C
